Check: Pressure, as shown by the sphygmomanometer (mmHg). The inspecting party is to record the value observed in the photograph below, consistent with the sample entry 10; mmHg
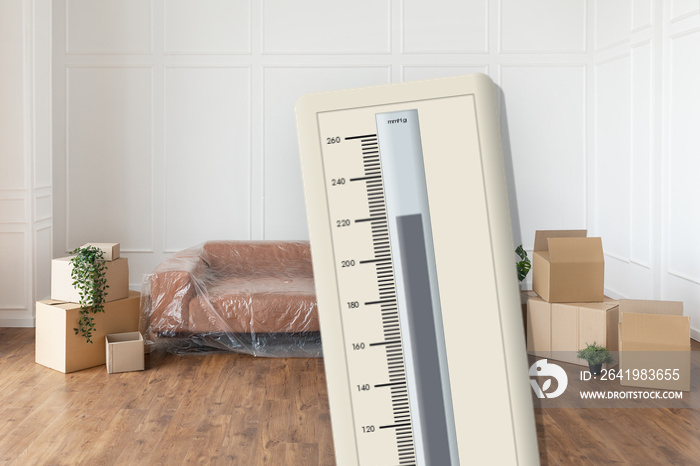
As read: 220; mmHg
